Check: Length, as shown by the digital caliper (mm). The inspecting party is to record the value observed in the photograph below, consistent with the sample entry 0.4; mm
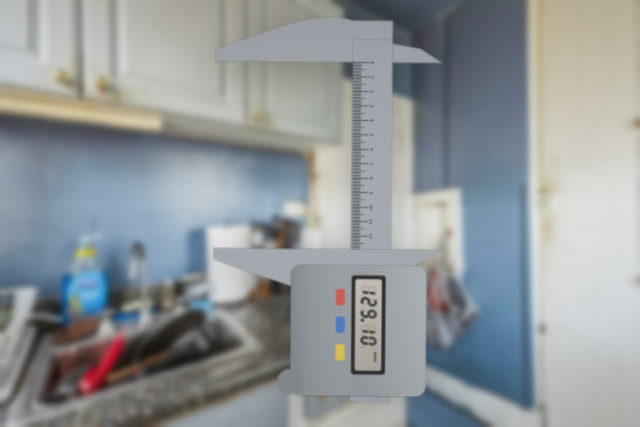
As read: 129.10; mm
